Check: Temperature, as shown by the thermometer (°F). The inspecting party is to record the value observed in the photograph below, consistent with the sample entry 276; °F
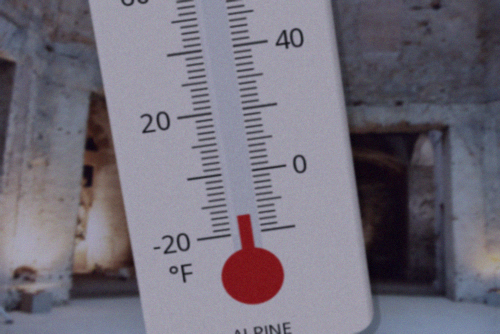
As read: -14; °F
